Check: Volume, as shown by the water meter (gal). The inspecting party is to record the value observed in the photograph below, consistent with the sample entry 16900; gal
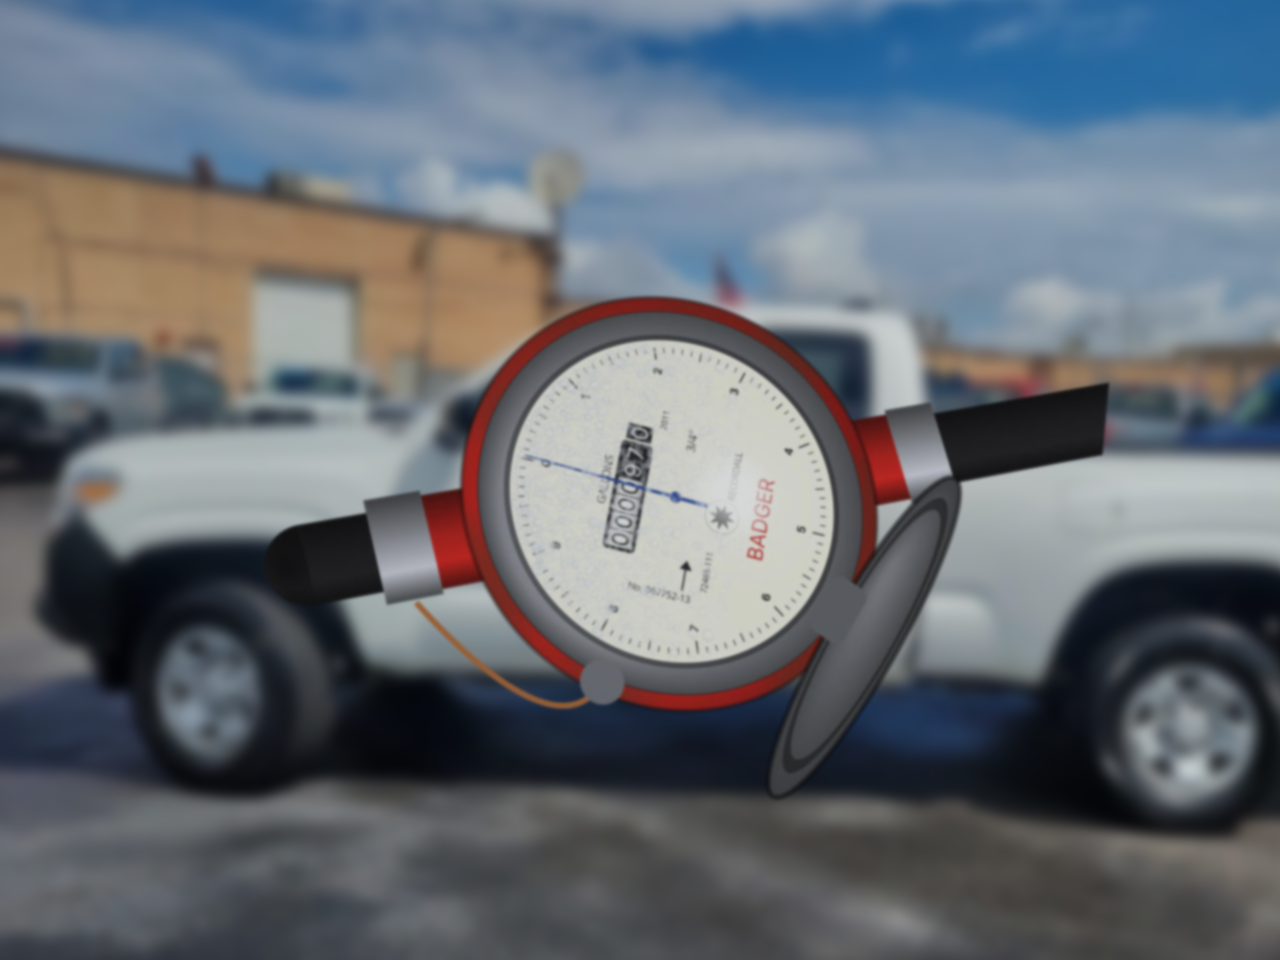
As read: 970.0; gal
